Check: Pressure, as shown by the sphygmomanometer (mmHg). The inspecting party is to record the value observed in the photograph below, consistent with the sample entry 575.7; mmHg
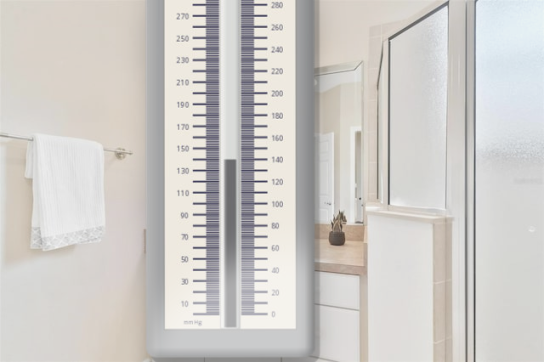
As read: 140; mmHg
